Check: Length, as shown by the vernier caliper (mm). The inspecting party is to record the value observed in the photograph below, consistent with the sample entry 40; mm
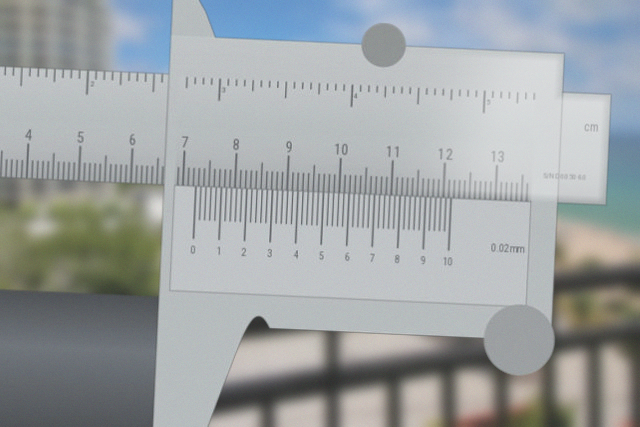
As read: 72.5; mm
